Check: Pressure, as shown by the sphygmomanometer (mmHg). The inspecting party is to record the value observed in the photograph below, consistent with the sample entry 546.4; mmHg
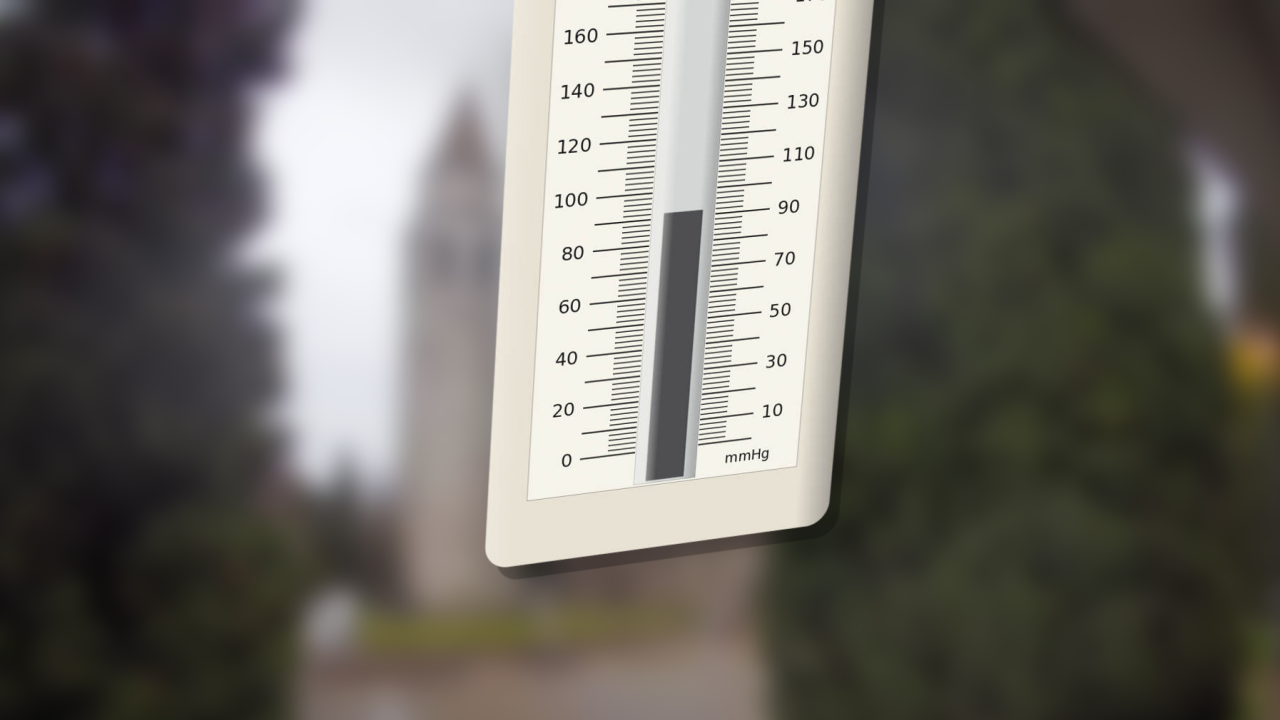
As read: 92; mmHg
